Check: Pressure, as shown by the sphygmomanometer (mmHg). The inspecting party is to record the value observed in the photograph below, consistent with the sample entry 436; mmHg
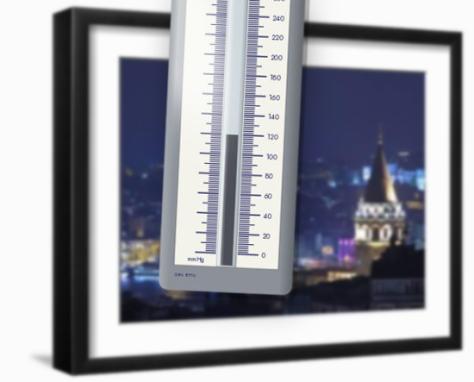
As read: 120; mmHg
